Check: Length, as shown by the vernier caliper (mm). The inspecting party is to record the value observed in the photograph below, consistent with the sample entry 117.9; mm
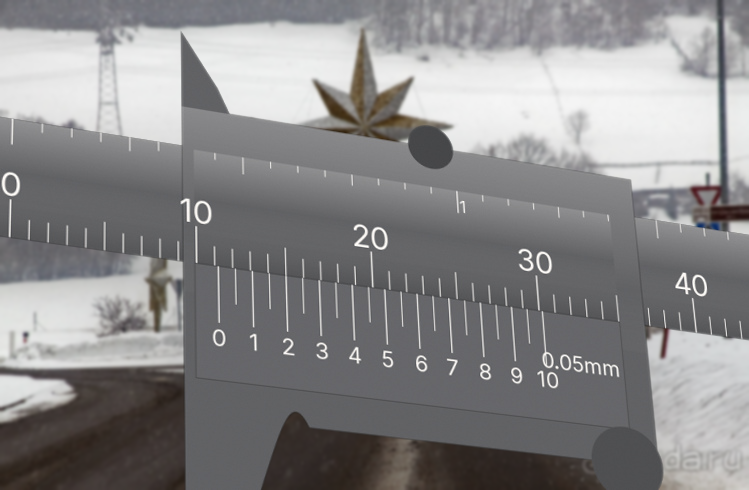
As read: 11.2; mm
